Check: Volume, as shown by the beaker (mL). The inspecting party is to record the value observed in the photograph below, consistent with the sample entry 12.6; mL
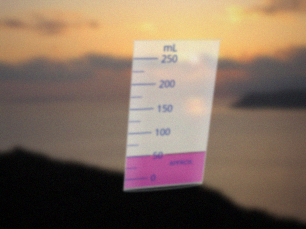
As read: 50; mL
